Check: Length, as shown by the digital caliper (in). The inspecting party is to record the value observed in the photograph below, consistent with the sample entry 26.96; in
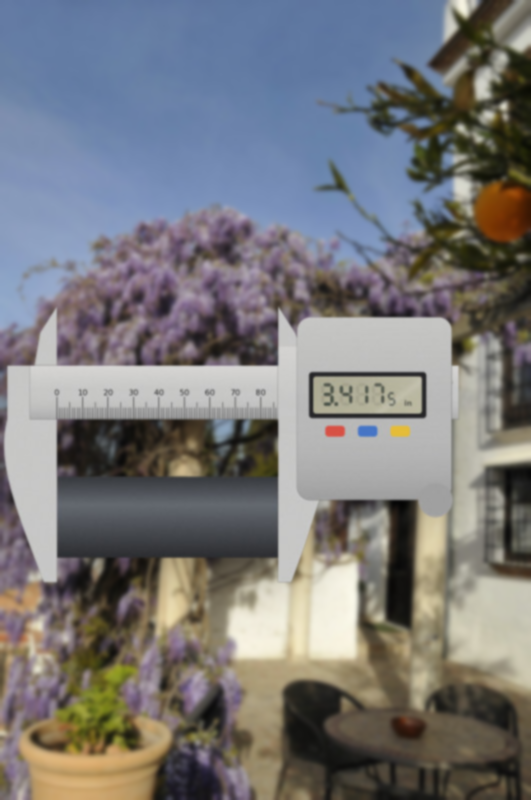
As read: 3.4175; in
